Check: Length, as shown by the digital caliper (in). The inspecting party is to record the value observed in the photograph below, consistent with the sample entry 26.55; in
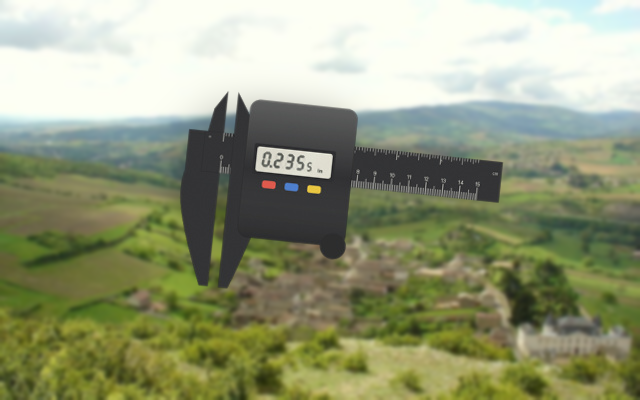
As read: 0.2355; in
